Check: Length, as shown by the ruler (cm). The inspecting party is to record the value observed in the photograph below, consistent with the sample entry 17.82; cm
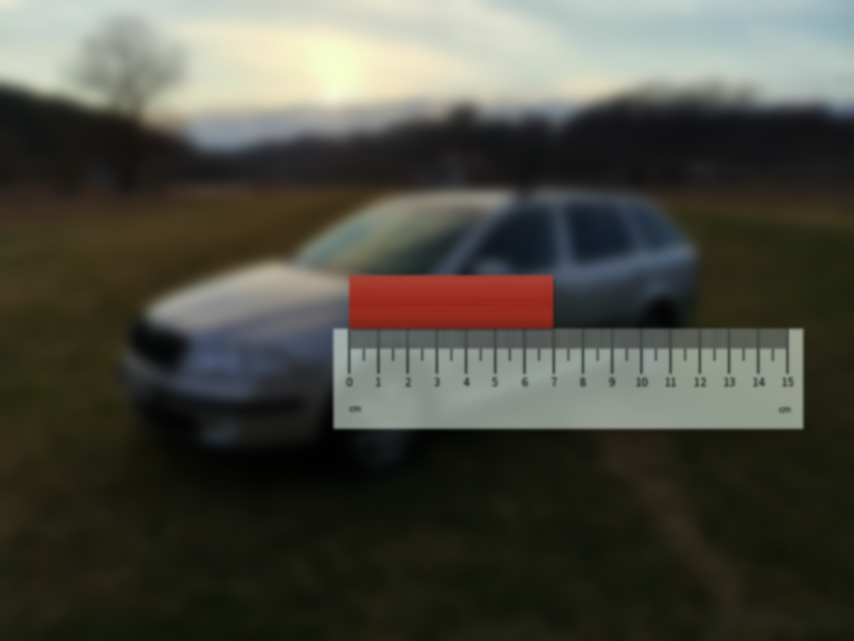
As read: 7; cm
